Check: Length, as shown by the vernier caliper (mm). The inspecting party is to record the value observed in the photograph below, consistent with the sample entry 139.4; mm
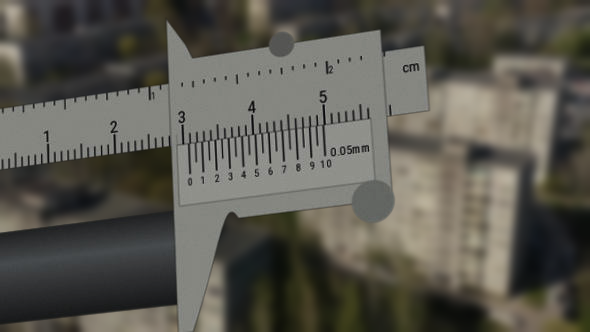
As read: 30.8; mm
